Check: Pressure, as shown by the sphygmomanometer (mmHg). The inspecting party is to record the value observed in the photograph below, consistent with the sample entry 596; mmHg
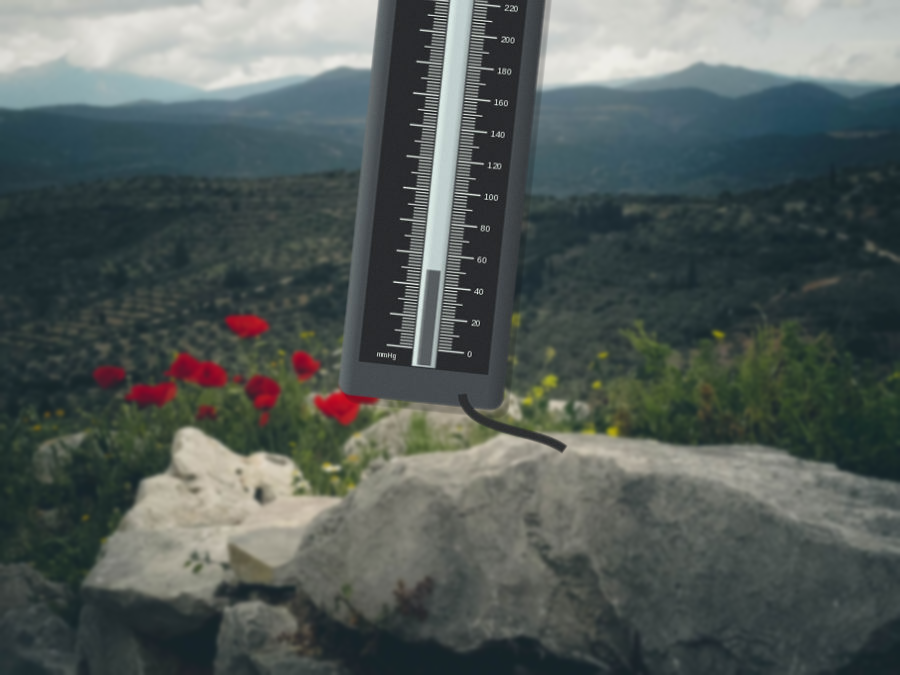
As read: 50; mmHg
